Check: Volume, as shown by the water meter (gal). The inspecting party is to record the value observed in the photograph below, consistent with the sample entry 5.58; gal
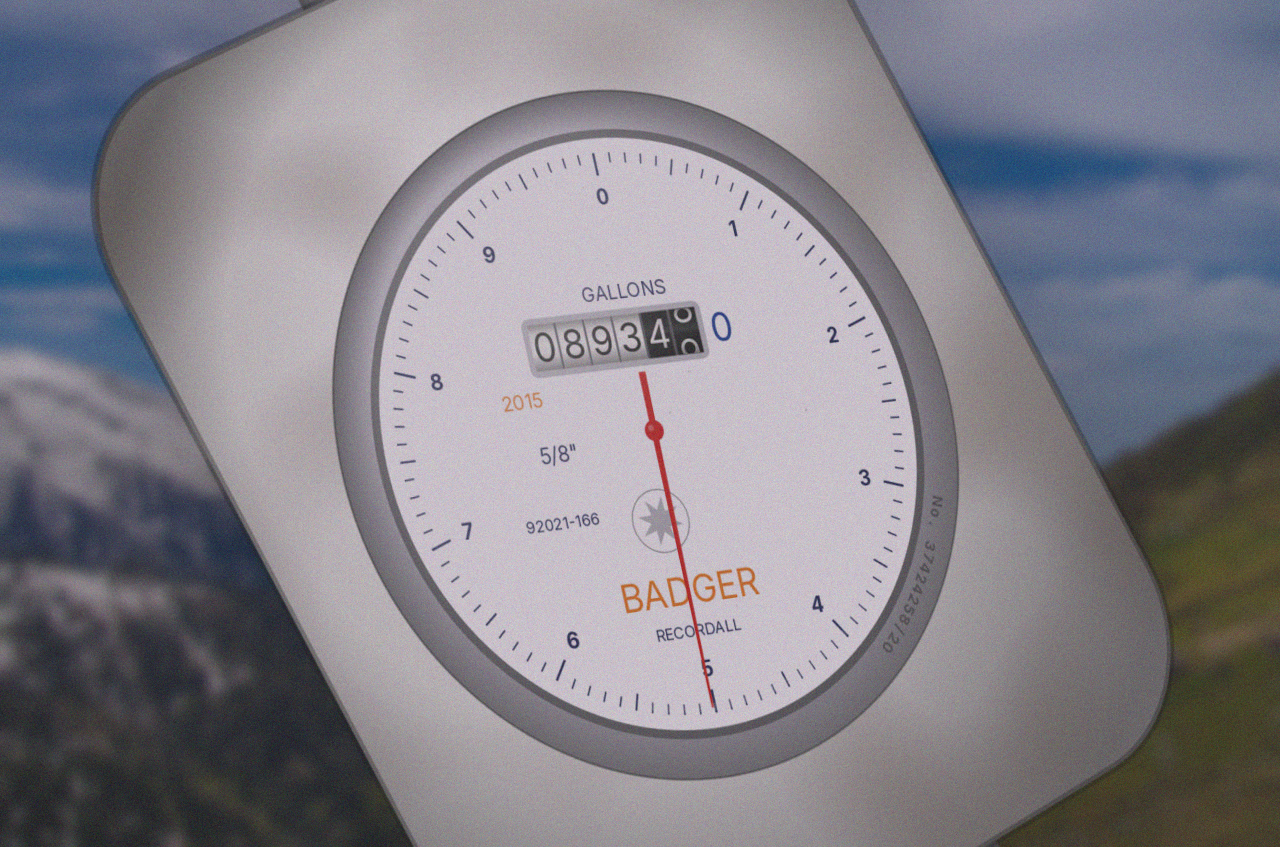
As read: 893485.0; gal
